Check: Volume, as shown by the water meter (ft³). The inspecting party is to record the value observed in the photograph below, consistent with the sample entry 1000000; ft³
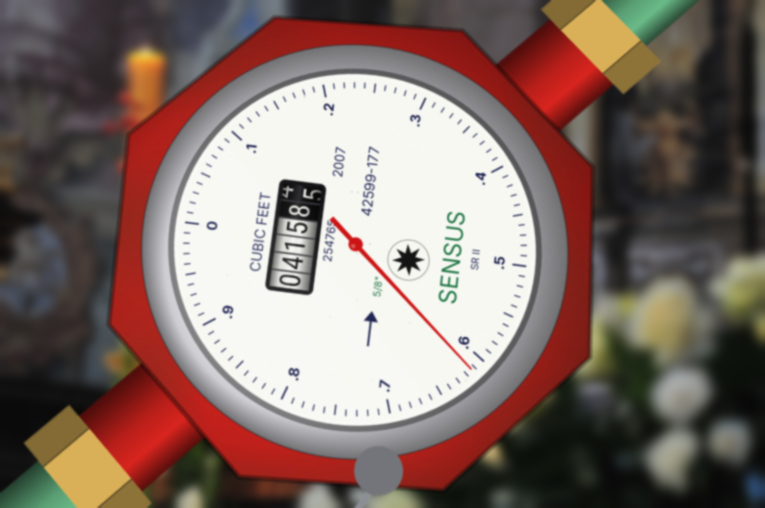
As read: 41584.61; ft³
